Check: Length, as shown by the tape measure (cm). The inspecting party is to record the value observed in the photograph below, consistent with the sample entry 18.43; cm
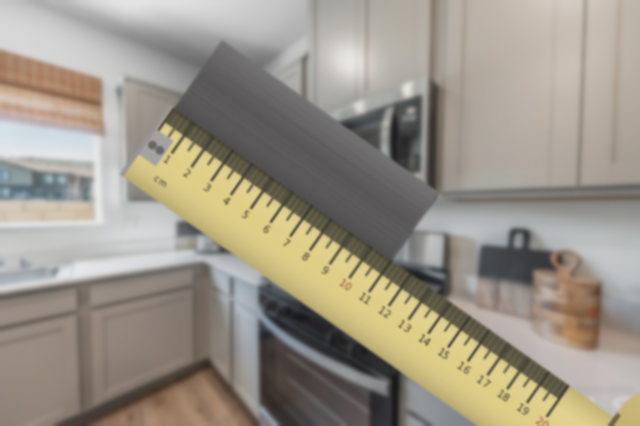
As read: 11; cm
